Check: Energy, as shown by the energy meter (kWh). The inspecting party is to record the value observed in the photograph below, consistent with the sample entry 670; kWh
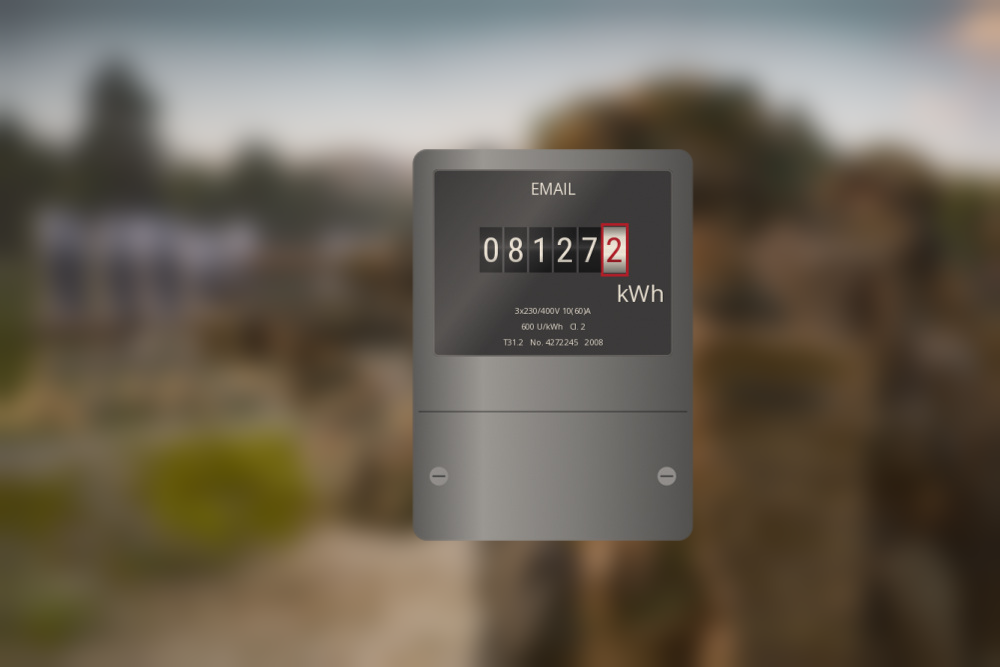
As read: 8127.2; kWh
